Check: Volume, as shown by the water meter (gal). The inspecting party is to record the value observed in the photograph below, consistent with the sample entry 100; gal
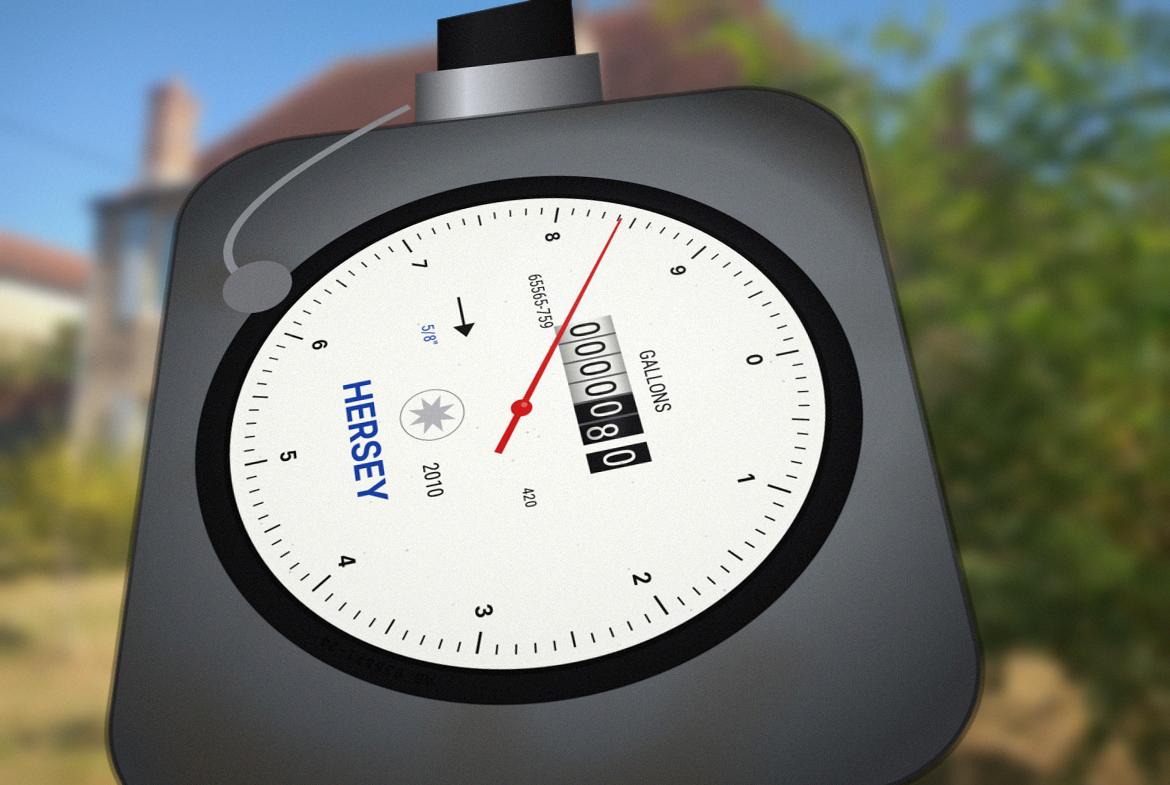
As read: 78.4; gal
